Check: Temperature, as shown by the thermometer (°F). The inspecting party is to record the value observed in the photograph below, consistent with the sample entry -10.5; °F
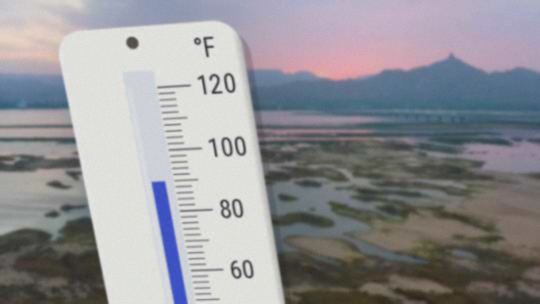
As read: 90; °F
